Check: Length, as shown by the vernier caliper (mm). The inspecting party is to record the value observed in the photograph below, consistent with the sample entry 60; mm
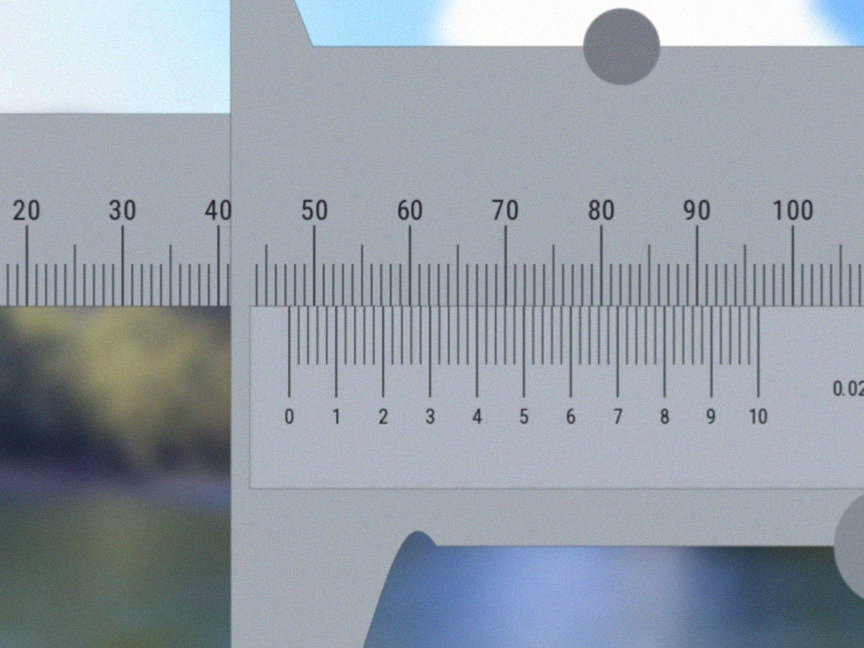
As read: 47.4; mm
